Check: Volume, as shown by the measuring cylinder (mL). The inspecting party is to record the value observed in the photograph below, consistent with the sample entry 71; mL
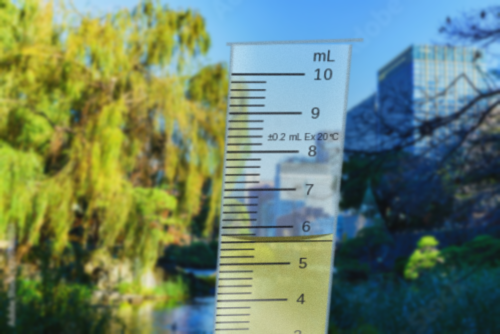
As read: 5.6; mL
